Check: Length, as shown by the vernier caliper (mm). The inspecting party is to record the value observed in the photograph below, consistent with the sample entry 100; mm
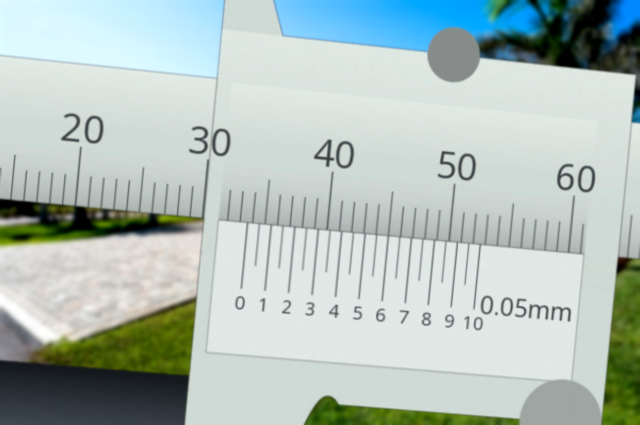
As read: 33.6; mm
